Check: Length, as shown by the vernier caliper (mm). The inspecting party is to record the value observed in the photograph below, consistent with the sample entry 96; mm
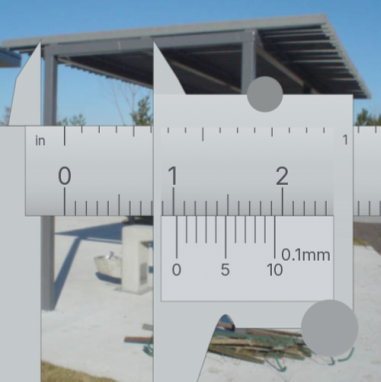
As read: 10.3; mm
